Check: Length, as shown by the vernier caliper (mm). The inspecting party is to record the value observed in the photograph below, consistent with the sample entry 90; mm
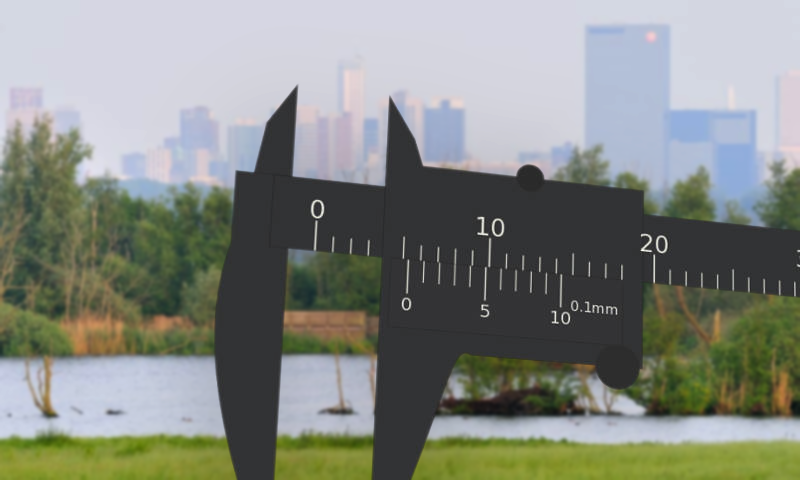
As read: 5.3; mm
